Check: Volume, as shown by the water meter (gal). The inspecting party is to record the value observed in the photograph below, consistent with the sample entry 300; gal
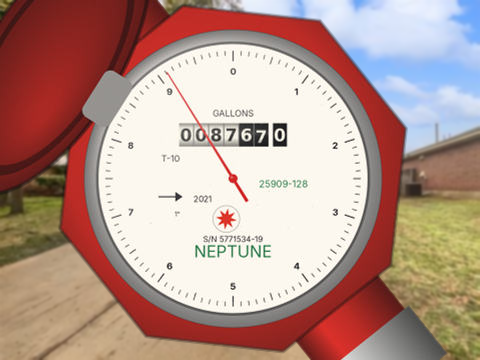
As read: 87669.1; gal
